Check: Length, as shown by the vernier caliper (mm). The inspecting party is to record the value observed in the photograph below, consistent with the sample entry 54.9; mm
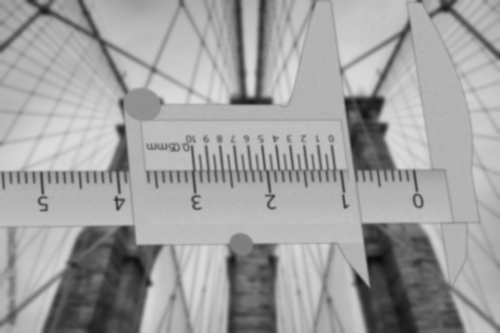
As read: 10.8; mm
